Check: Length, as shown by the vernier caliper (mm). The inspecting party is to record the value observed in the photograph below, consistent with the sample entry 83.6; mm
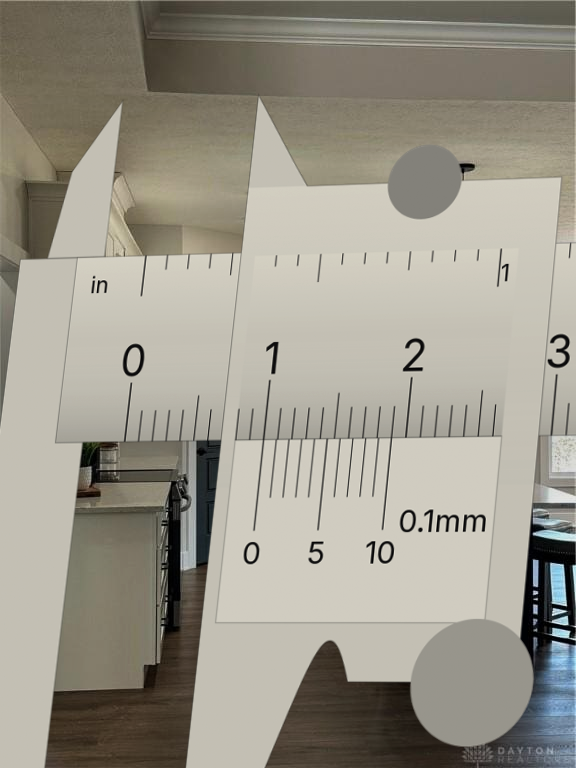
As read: 10.0; mm
